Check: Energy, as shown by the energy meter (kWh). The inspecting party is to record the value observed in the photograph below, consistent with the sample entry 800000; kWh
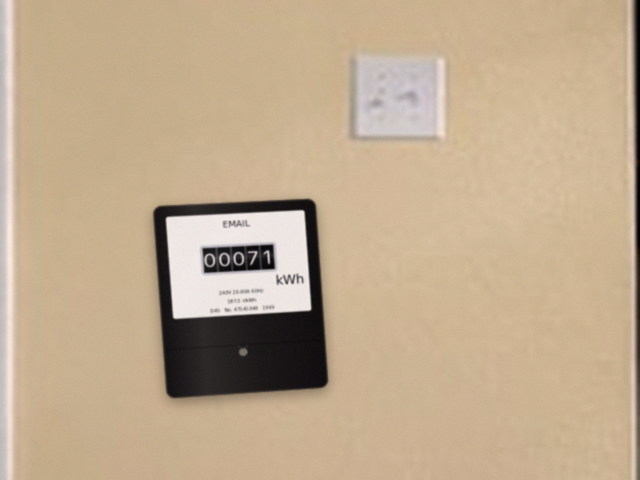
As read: 71; kWh
